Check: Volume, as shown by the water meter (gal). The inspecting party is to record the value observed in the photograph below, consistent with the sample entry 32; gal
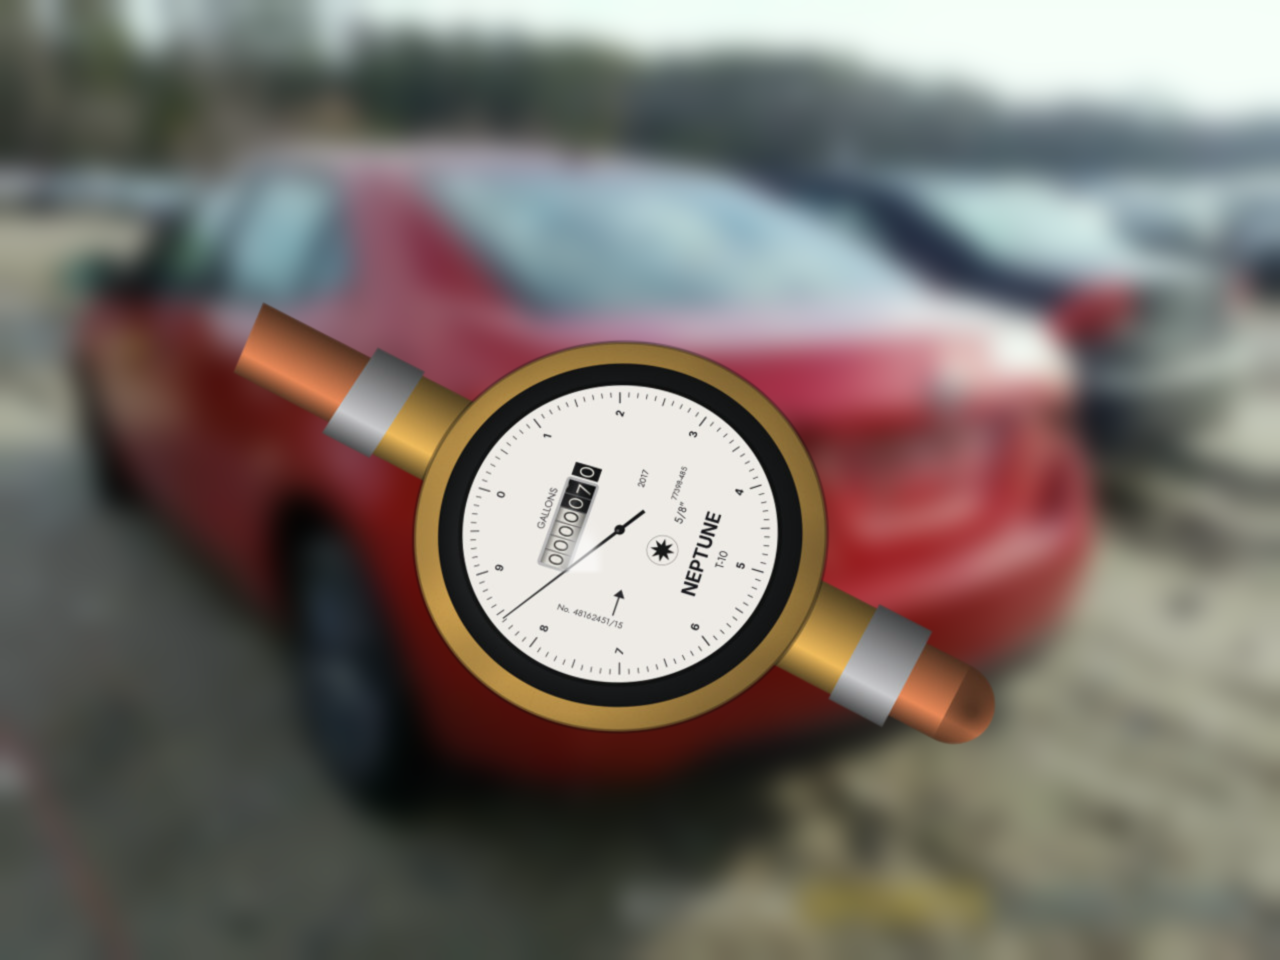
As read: 68.4; gal
